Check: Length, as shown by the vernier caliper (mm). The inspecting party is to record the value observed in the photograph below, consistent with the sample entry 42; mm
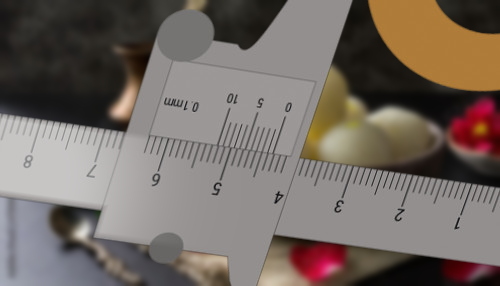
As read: 43.2; mm
